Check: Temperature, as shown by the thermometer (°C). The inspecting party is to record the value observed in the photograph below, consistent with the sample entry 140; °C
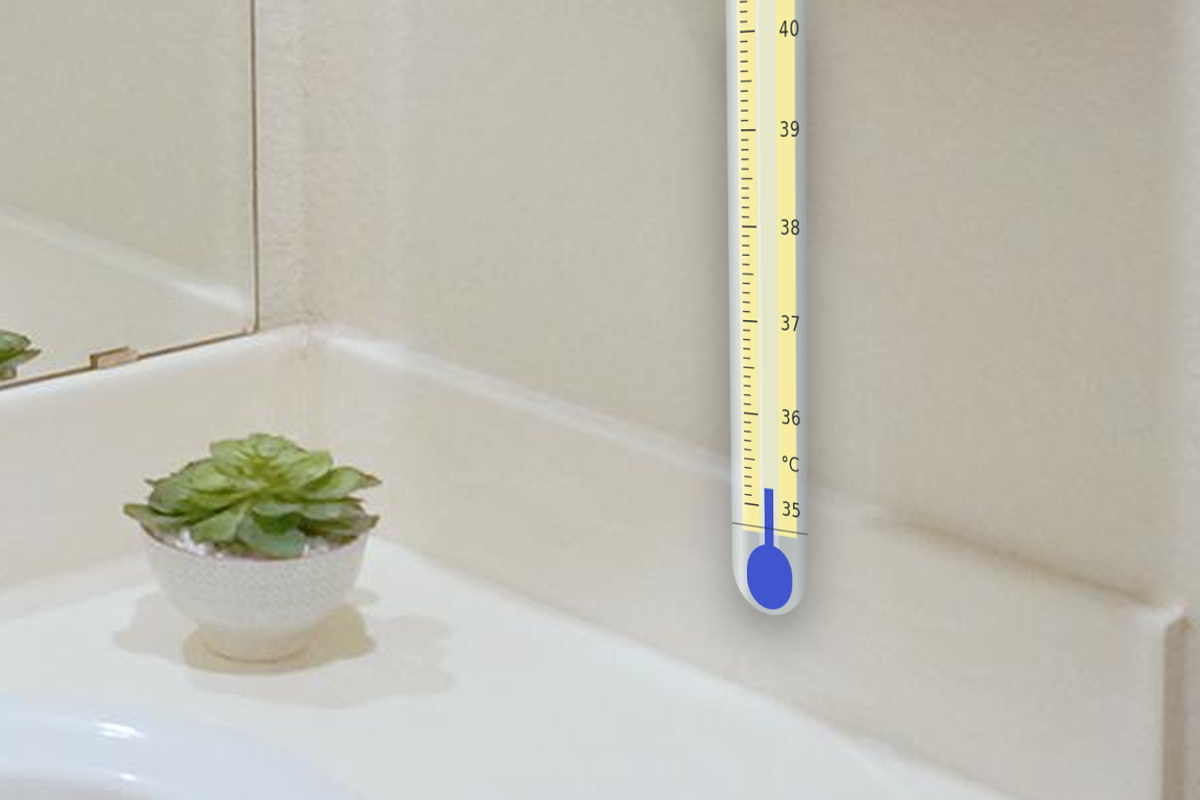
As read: 35.2; °C
